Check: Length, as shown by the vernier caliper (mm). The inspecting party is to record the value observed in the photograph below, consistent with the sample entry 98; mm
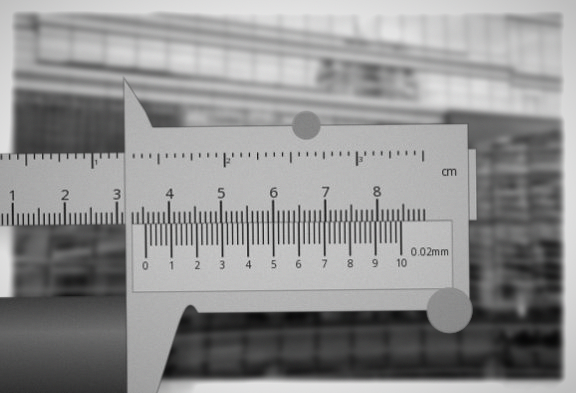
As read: 35.5; mm
